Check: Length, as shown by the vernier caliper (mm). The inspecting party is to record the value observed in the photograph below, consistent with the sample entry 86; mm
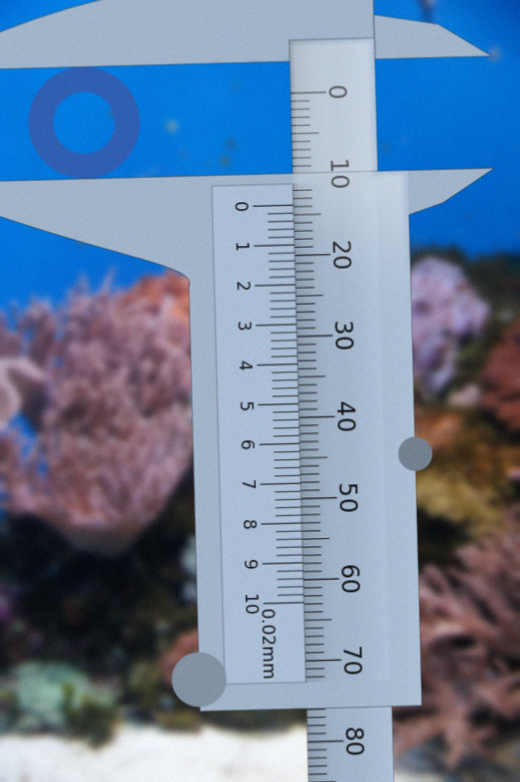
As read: 13.8; mm
